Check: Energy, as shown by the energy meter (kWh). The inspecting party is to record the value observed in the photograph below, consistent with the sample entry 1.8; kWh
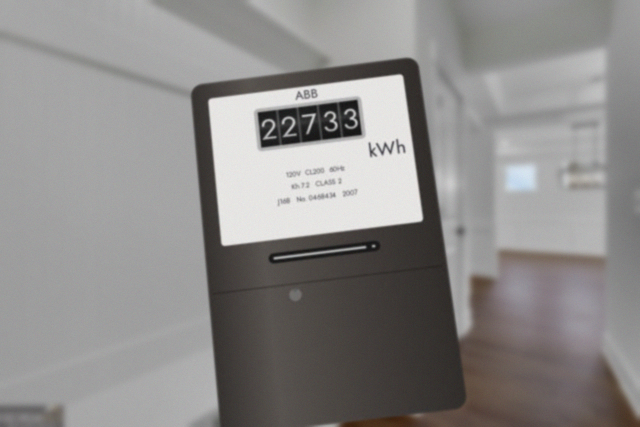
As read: 22733; kWh
